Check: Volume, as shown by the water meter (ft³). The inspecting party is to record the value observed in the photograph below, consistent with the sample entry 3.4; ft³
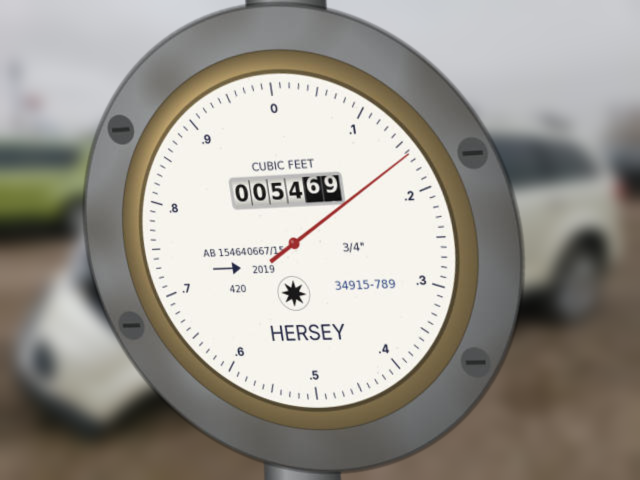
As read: 5469.16; ft³
